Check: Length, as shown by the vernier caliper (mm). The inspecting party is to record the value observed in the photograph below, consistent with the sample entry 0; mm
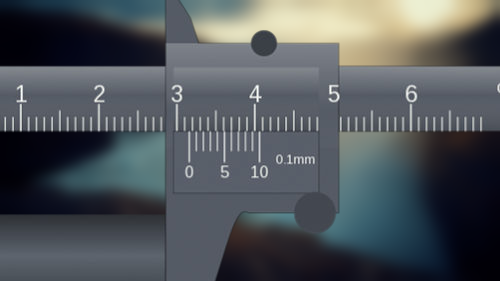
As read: 31.6; mm
